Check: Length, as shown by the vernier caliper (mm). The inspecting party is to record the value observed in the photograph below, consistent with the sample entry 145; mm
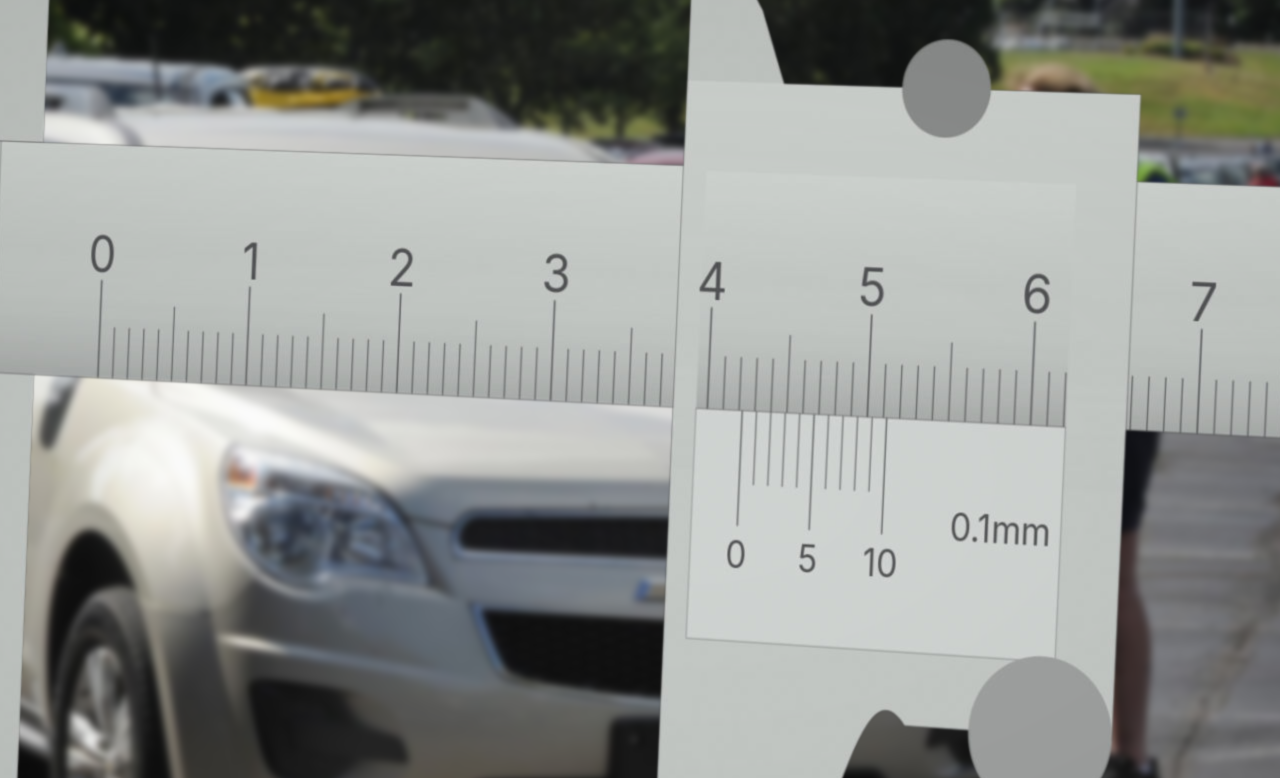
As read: 42.2; mm
